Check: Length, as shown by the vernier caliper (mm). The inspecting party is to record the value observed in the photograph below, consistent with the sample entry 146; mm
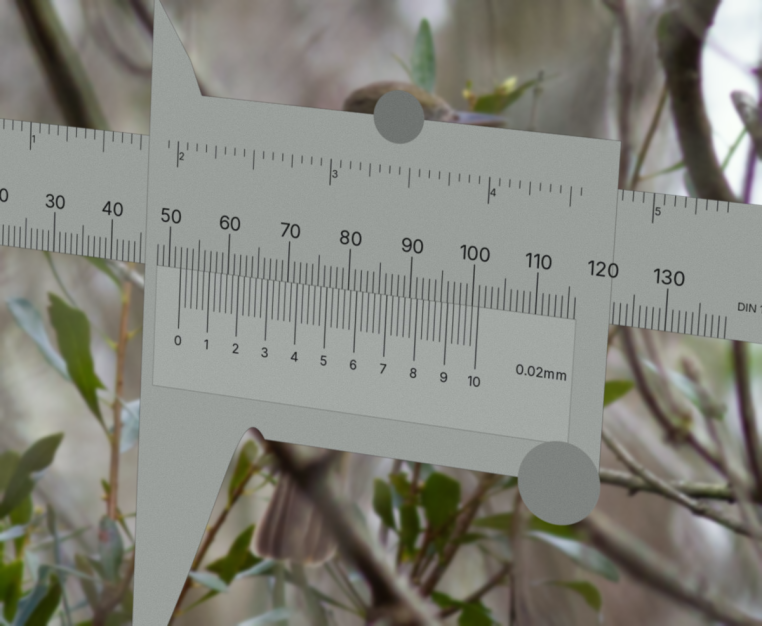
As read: 52.0; mm
